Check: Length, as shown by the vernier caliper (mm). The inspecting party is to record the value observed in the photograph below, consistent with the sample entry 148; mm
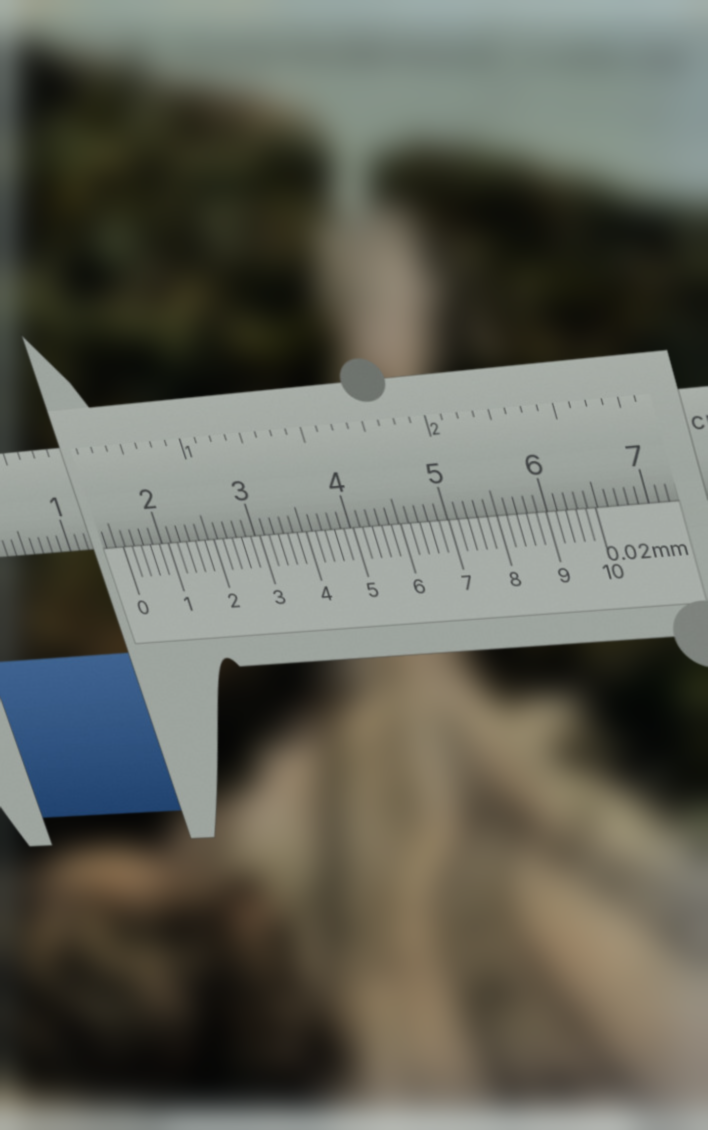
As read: 15.8; mm
